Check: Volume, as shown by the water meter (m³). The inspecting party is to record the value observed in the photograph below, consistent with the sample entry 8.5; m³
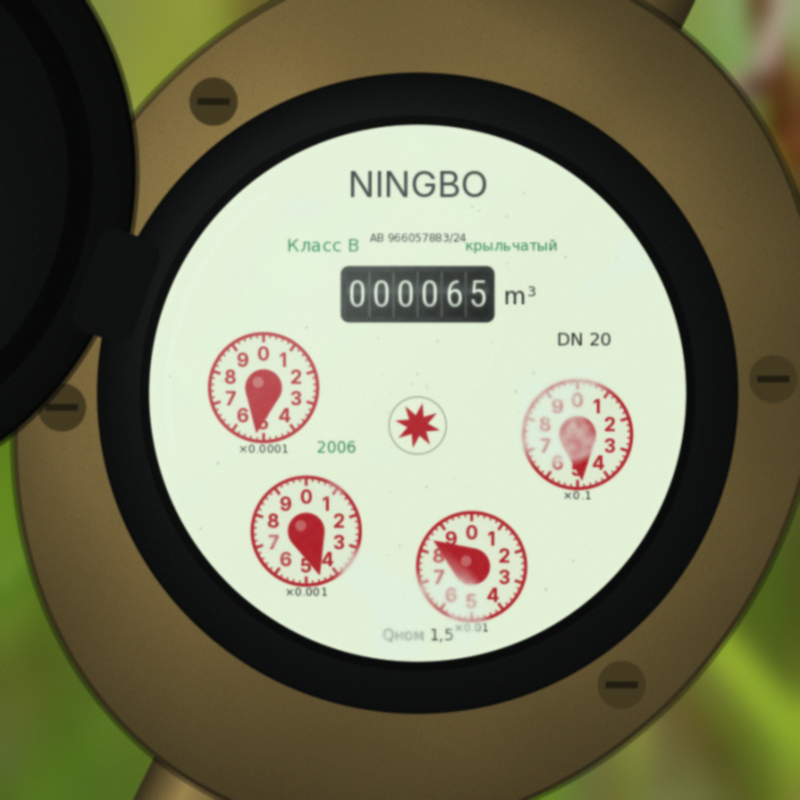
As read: 65.4845; m³
